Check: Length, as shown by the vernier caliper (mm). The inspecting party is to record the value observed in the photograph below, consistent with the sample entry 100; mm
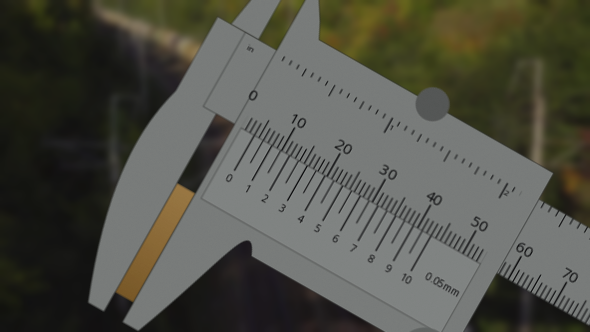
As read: 4.0; mm
